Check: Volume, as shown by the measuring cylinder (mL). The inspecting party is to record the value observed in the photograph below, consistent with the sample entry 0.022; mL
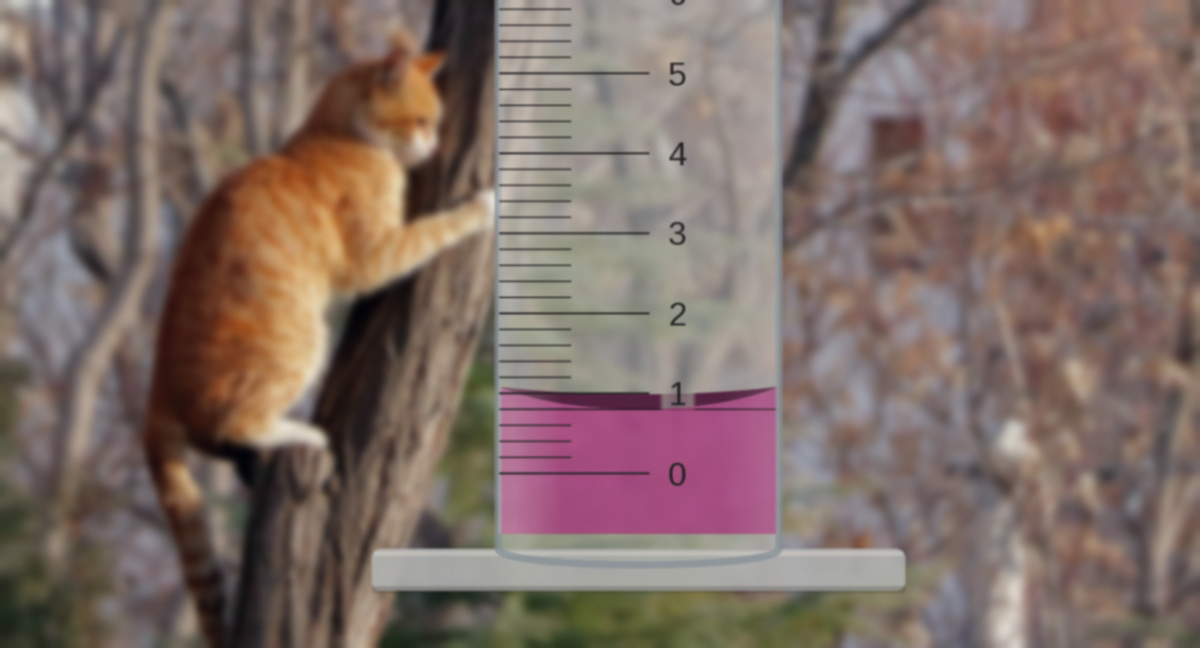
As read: 0.8; mL
